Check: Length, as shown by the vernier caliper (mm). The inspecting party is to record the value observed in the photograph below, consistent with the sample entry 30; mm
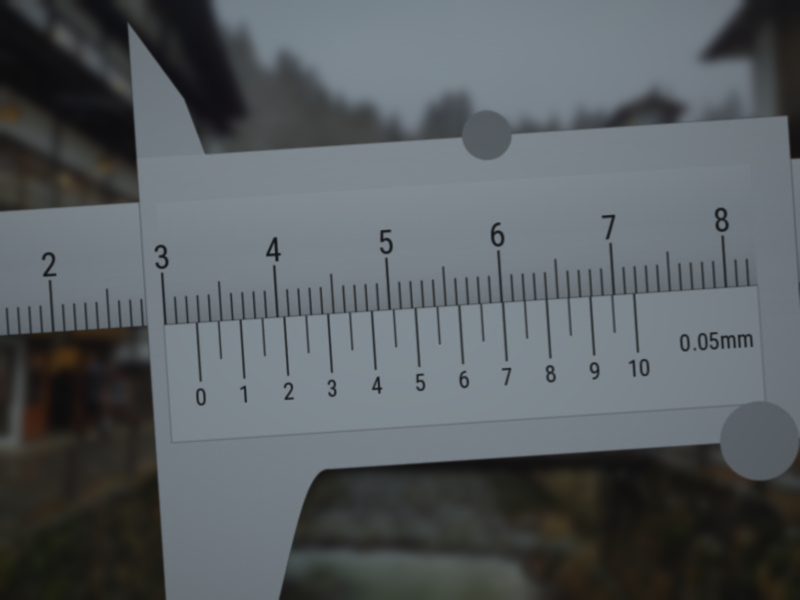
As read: 32.8; mm
